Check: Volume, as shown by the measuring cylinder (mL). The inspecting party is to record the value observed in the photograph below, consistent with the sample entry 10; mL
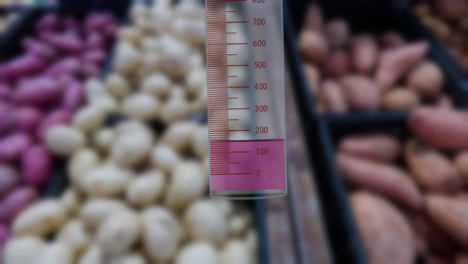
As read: 150; mL
